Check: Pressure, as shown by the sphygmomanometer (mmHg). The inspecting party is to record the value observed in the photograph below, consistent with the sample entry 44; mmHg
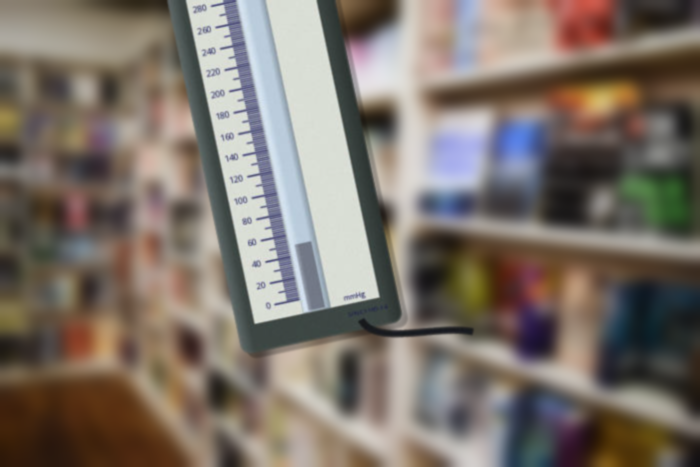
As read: 50; mmHg
